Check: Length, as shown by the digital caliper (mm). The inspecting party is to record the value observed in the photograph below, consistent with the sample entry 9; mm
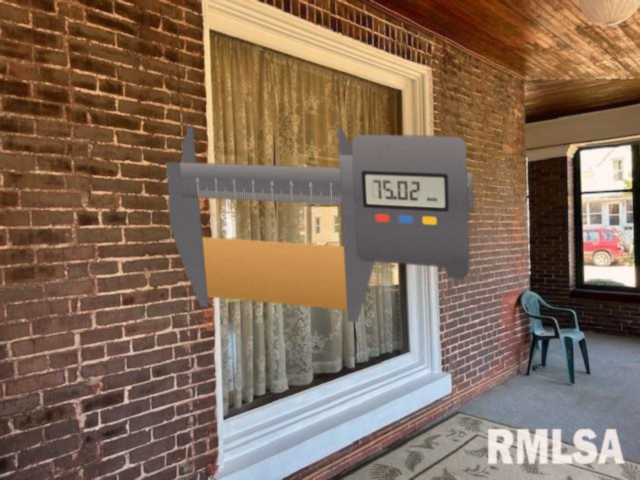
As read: 75.02; mm
